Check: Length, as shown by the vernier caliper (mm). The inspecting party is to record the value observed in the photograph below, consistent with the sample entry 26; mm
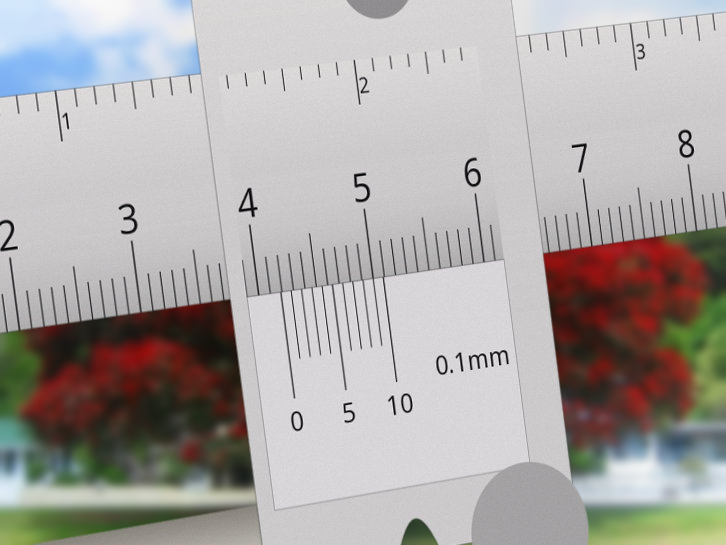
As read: 41.9; mm
